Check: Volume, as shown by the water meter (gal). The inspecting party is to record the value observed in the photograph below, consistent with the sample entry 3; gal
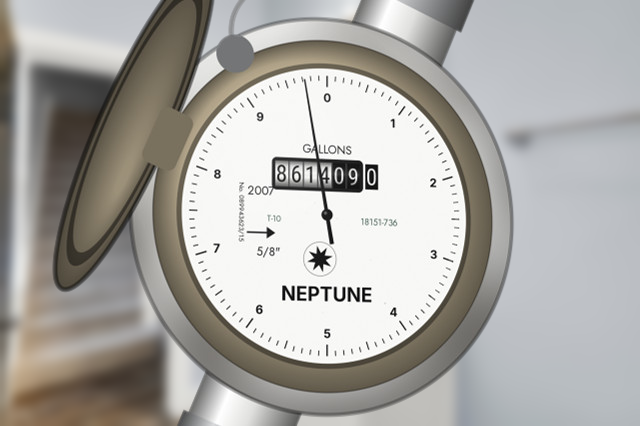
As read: 8614089.7; gal
